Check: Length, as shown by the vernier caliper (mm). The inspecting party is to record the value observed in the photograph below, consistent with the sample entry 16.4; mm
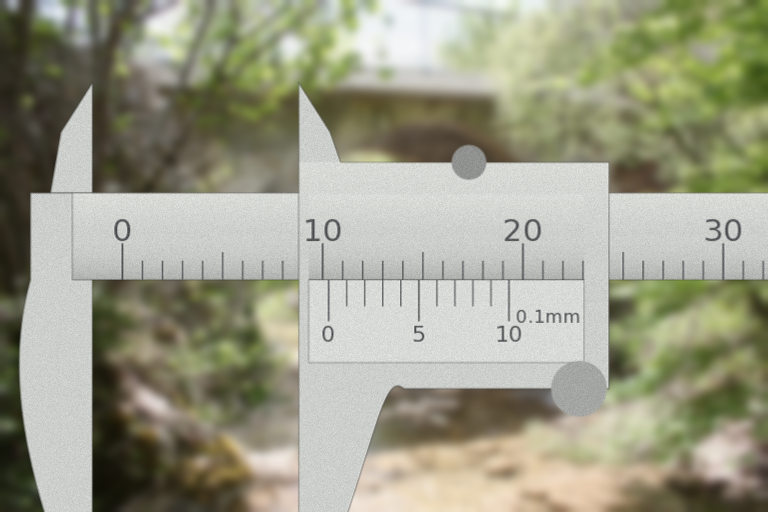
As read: 10.3; mm
